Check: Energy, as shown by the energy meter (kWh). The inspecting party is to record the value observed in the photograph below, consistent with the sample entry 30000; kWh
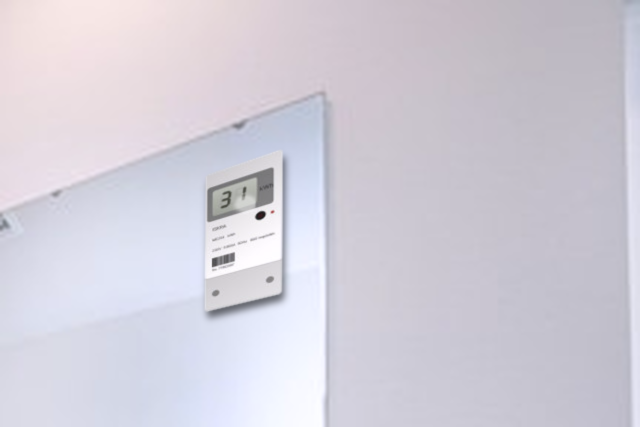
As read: 31; kWh
